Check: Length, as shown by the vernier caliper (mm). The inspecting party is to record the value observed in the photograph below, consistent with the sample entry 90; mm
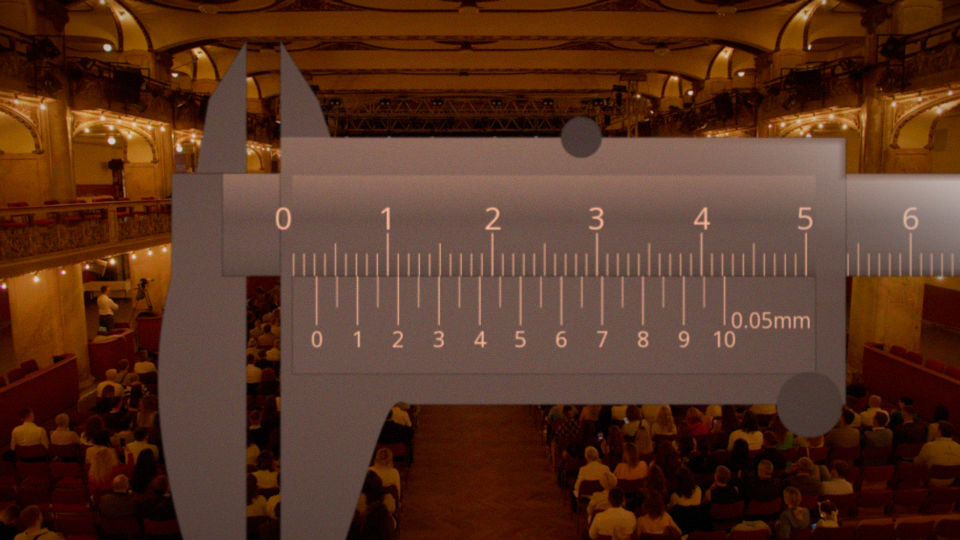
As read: 3.2; mm
